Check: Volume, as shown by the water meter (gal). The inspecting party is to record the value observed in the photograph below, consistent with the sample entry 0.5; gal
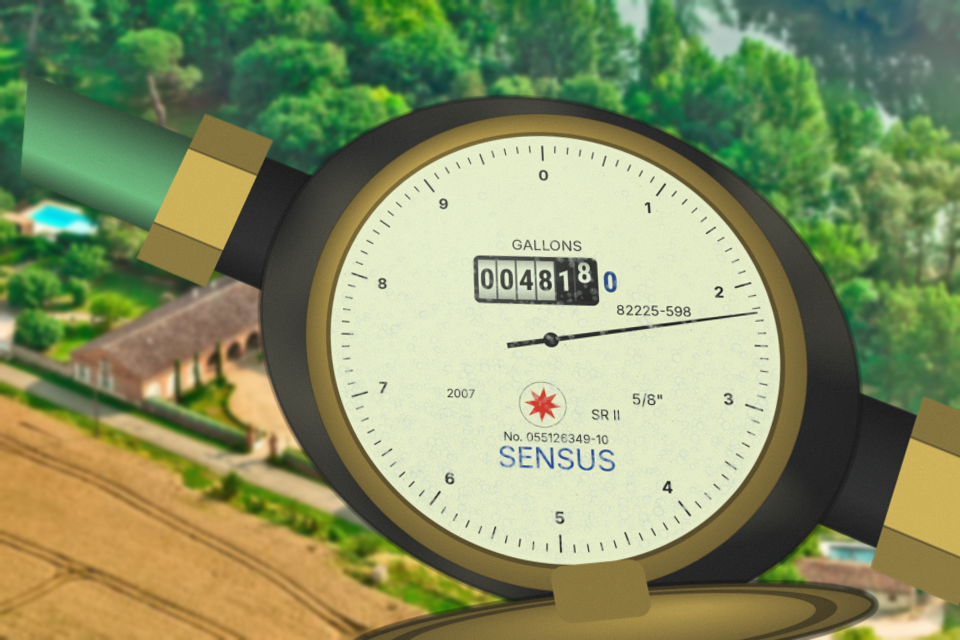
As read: 48182.2; gal
